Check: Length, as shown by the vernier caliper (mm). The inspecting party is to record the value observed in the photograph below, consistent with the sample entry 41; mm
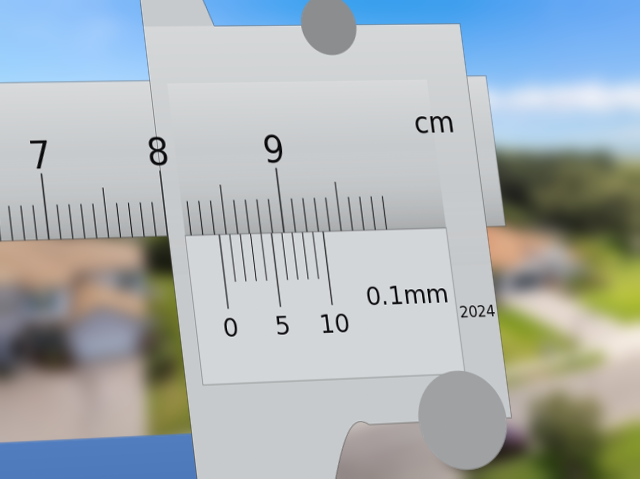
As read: 84.4; mm
